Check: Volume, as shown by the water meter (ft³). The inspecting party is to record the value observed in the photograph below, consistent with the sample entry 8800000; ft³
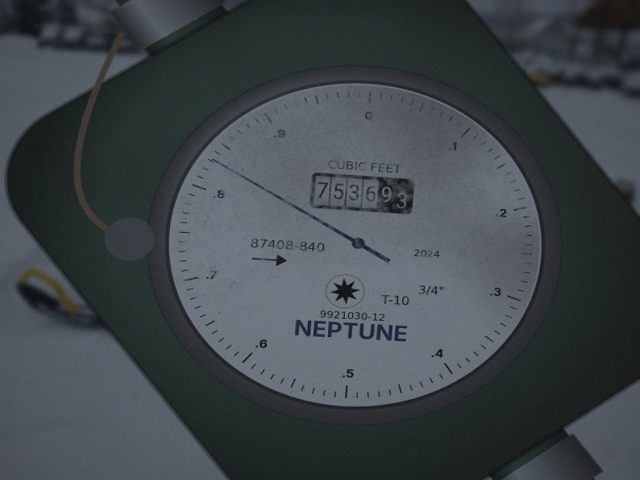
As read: 753692.83; ft³
